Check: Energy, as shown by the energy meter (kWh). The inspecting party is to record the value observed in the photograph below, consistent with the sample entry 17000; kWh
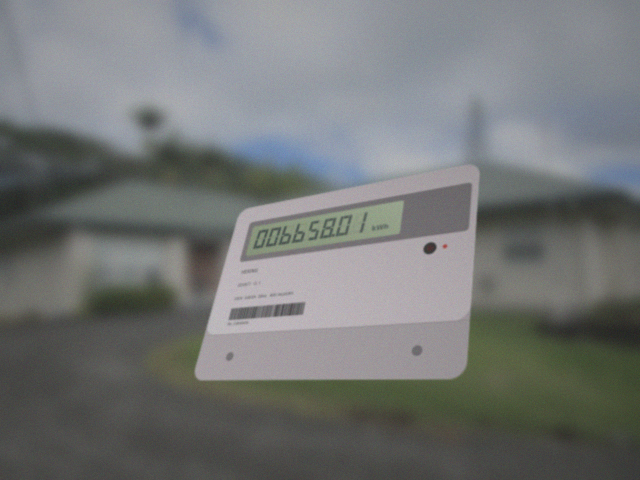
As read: 6658.01; kWh
